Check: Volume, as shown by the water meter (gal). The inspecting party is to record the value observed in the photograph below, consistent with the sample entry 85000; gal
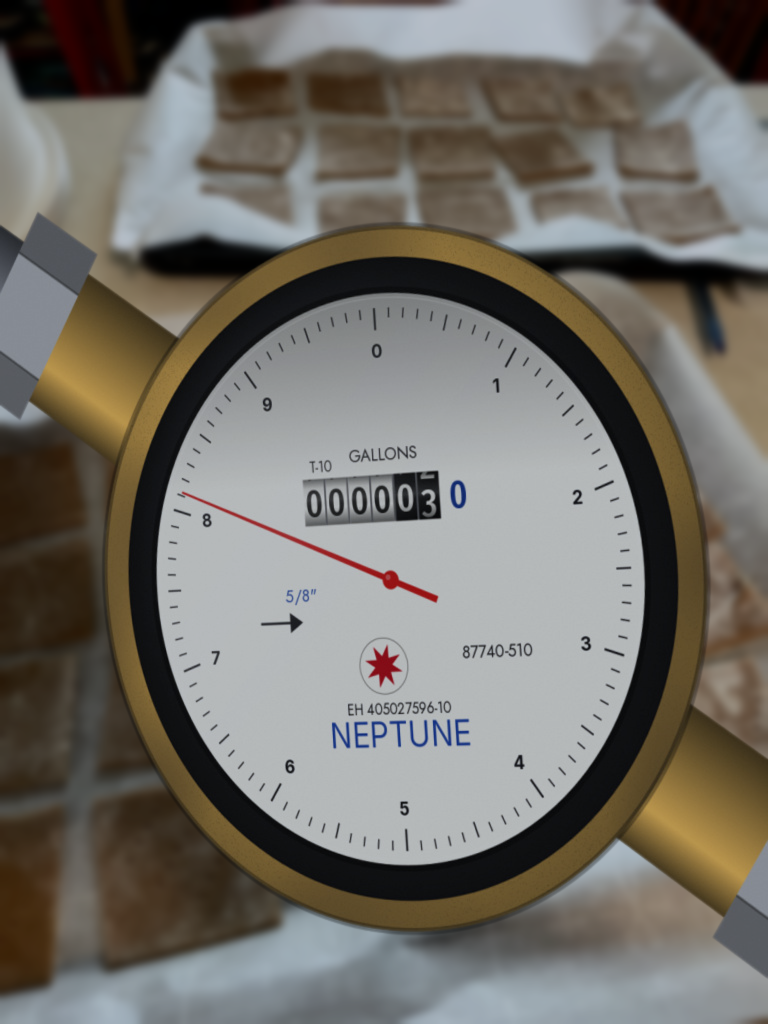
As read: 28.1; gal
